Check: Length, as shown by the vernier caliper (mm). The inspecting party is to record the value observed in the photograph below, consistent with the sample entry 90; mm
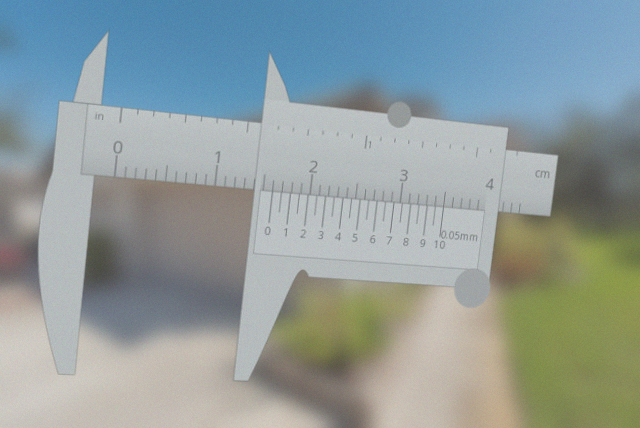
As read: 16.0; mm
